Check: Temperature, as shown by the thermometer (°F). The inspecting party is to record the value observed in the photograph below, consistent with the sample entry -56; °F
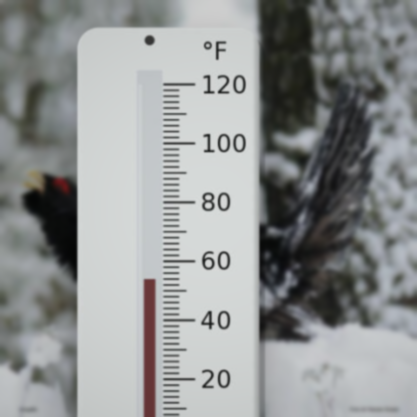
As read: 54; °F
